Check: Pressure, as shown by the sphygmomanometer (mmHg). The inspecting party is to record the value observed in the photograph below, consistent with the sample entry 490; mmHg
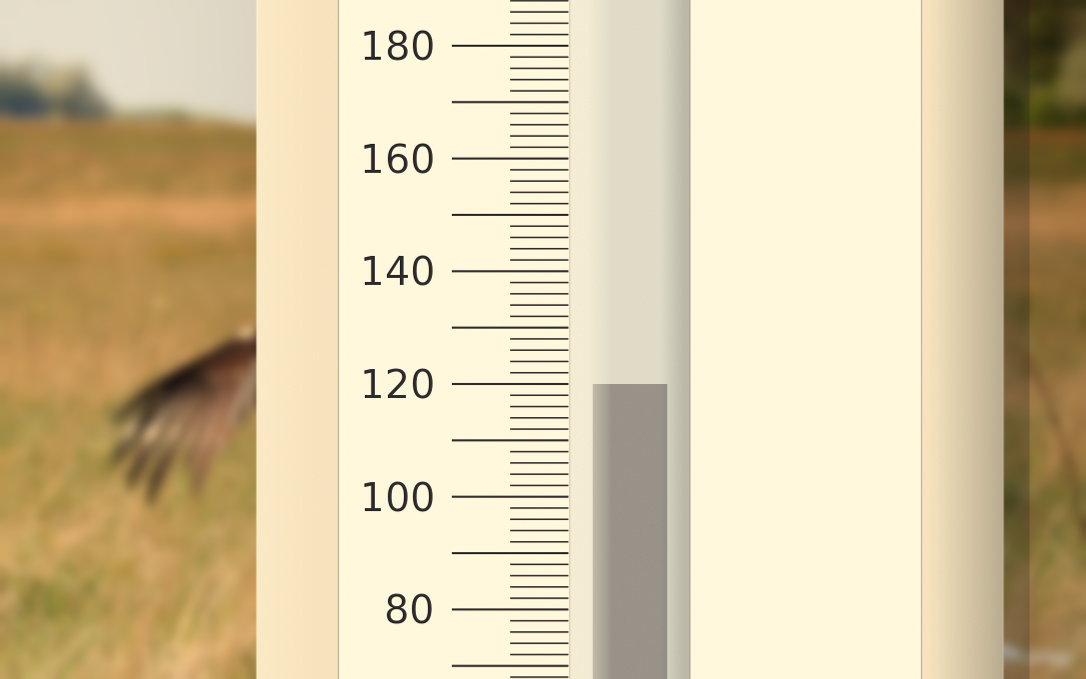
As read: 120; mmHg
